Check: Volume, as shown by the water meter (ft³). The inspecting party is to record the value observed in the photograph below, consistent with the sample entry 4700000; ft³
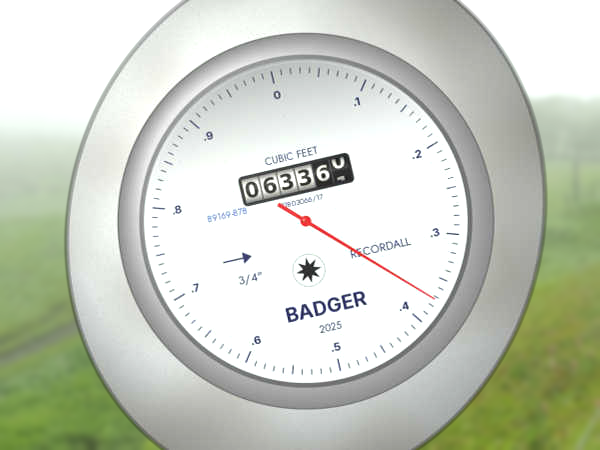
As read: 63360.37; ft³
